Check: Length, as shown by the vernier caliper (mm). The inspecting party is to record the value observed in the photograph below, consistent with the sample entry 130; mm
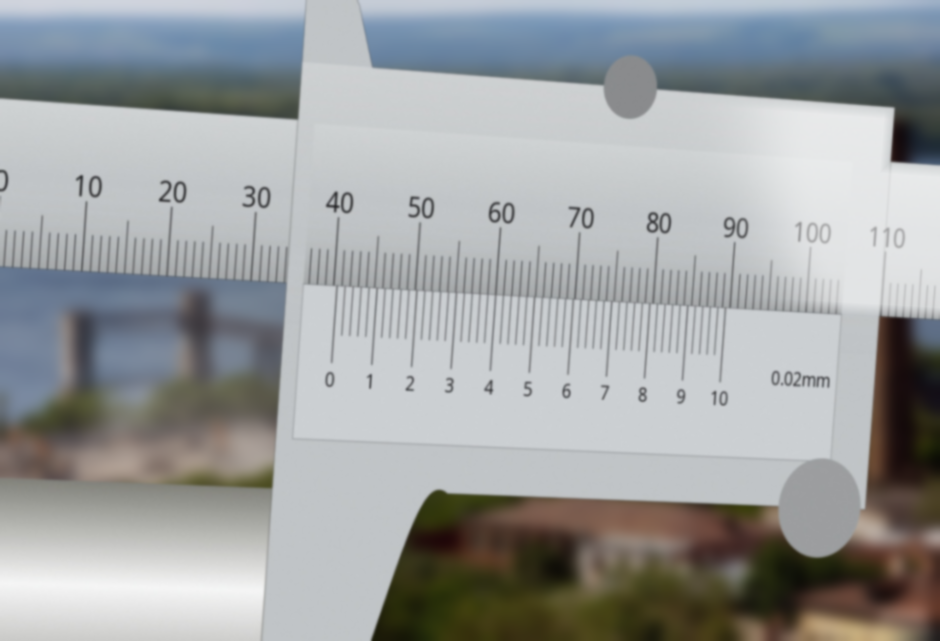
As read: 40.4; mm
